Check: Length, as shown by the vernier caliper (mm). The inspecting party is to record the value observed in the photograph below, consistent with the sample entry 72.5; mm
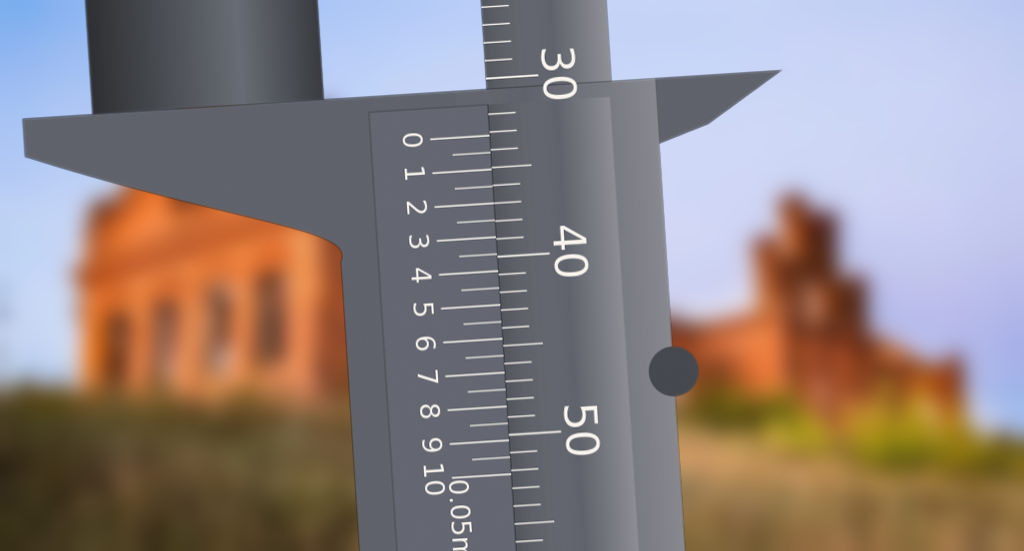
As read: 33.2; mm
